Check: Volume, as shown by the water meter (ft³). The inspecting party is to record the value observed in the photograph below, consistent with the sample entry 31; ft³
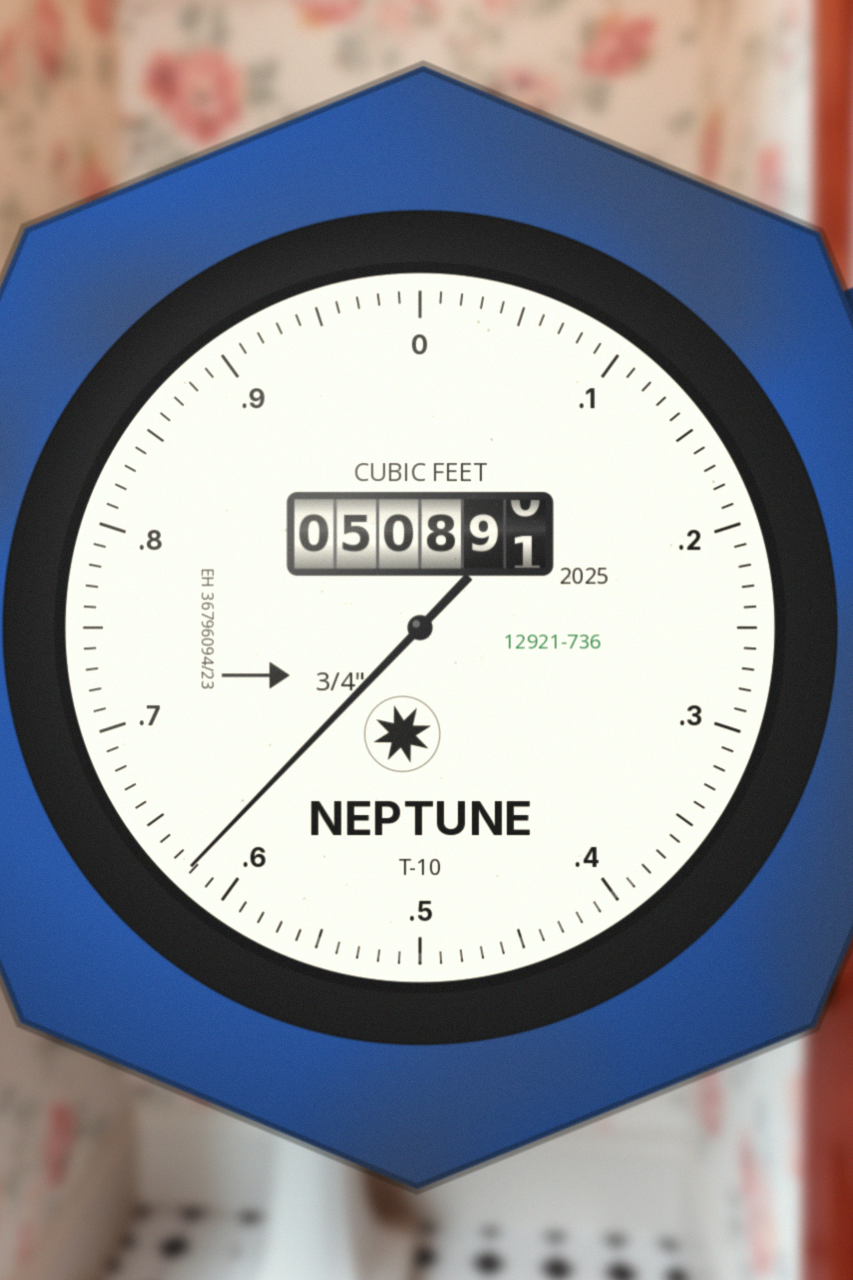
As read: 50890.62; ft³
